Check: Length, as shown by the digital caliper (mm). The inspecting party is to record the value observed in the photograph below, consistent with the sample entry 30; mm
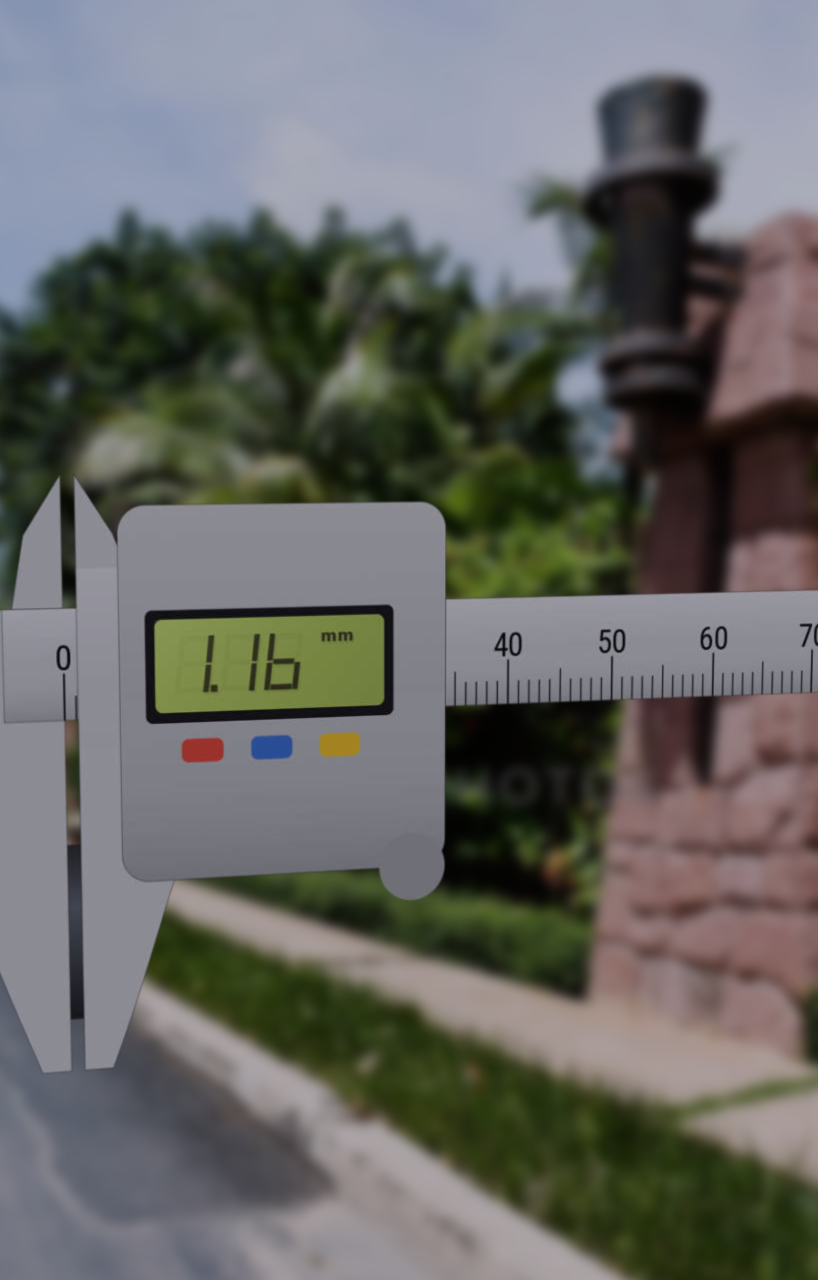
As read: 1.16; mm
